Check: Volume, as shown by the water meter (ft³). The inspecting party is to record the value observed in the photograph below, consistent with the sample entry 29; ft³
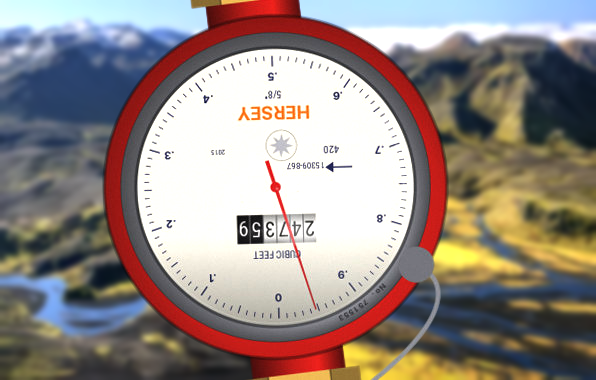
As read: 247358.95; ft³
